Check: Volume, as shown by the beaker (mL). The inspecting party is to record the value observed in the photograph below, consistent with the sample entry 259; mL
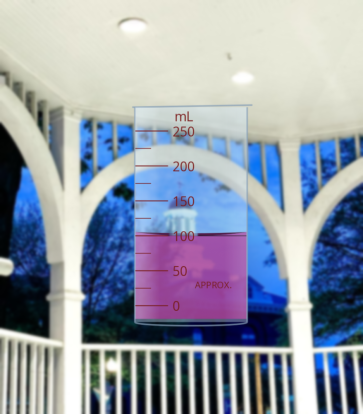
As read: 100; mL
